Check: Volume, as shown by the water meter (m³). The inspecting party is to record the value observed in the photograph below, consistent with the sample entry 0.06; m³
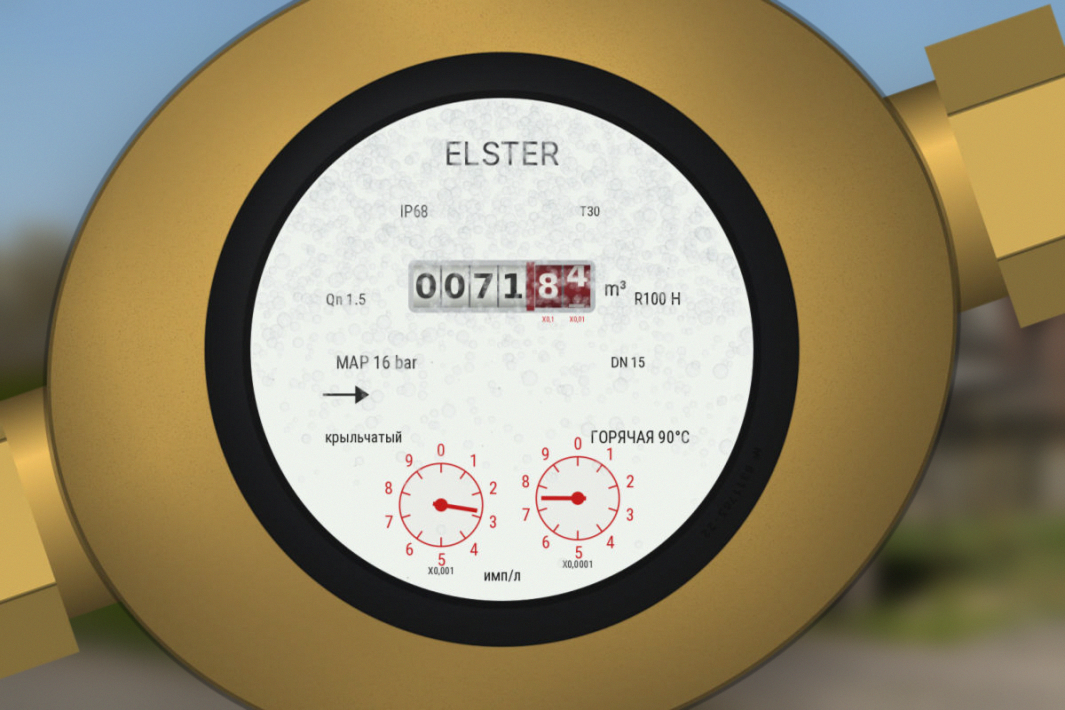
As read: 71.8427; m³
